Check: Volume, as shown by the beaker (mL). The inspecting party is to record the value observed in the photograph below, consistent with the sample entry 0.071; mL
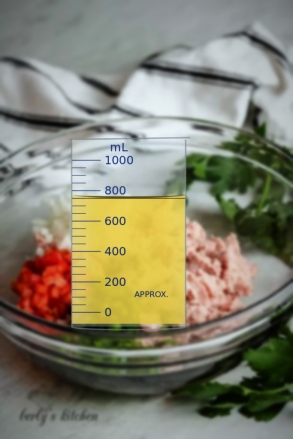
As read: 750; mL
